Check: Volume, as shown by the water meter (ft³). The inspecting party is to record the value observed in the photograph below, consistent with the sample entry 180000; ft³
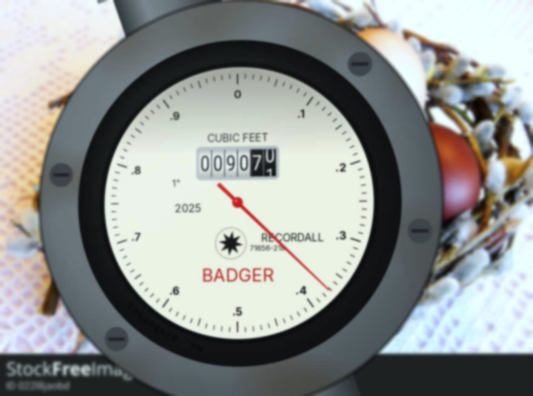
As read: 9070.37; ft³
